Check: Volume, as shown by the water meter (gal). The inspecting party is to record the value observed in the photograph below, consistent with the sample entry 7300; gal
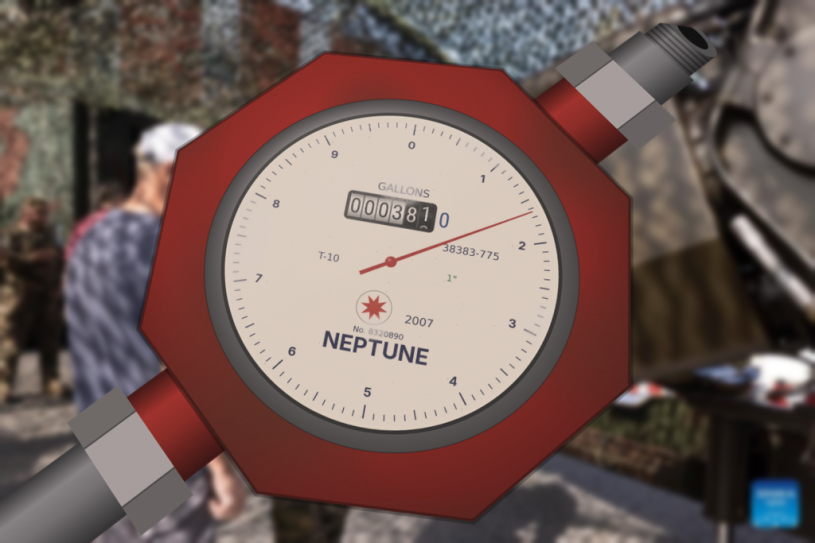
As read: 3811.6; gal
